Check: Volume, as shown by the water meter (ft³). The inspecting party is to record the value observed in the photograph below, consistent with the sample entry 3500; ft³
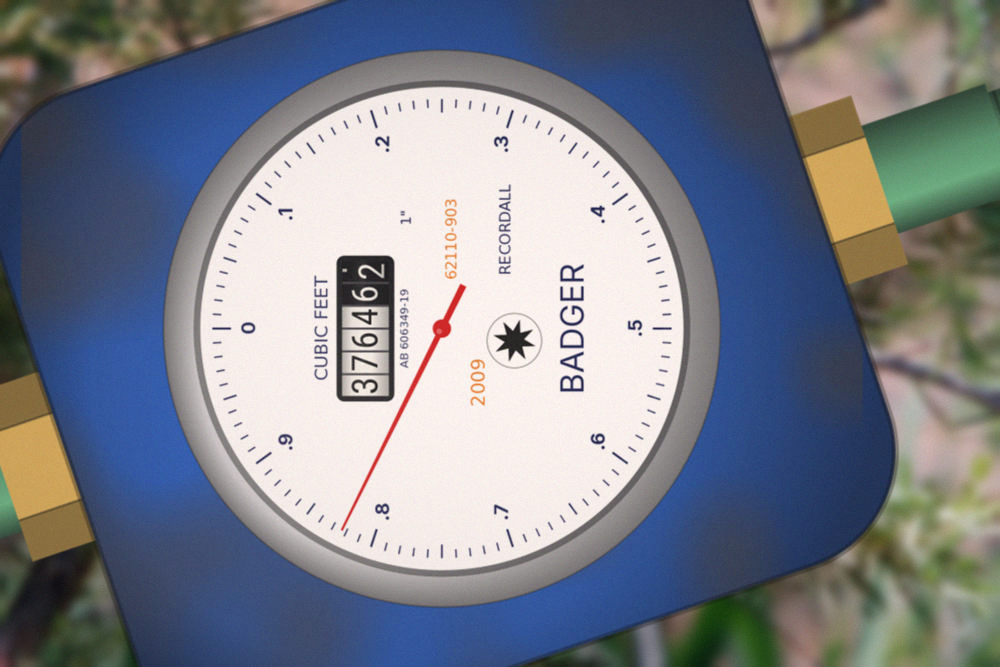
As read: 376461.82; ft³
